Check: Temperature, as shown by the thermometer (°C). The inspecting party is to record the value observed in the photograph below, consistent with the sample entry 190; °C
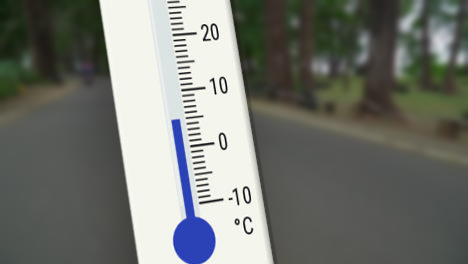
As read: 5; °C
